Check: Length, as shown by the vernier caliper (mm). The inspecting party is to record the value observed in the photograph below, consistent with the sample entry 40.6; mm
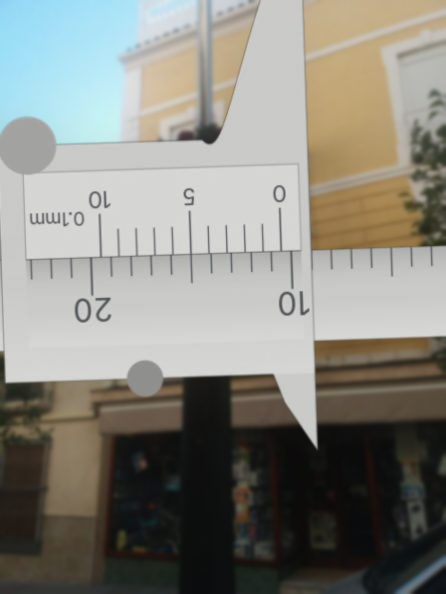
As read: 10.5; mm
